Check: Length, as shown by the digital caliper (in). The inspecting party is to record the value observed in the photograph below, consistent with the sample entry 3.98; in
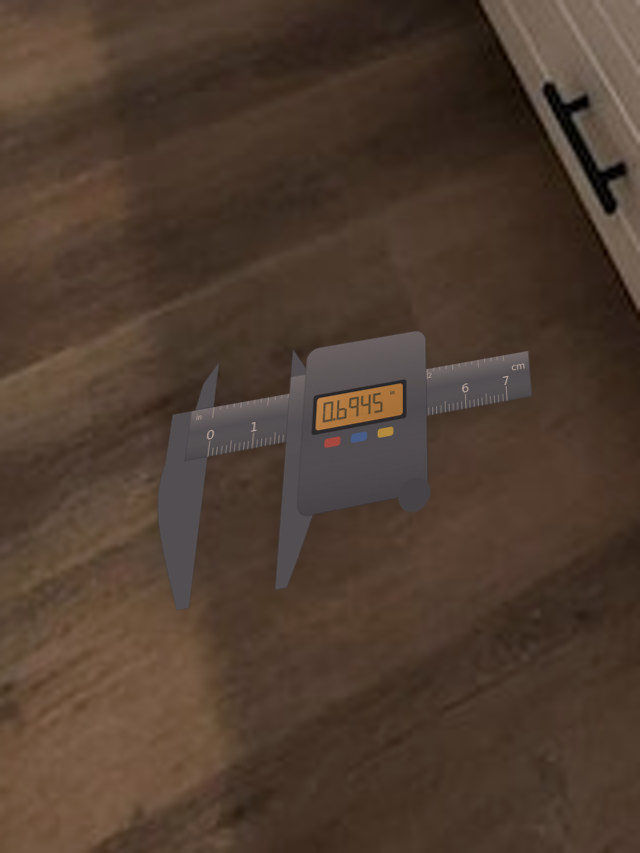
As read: 0.6945; in
